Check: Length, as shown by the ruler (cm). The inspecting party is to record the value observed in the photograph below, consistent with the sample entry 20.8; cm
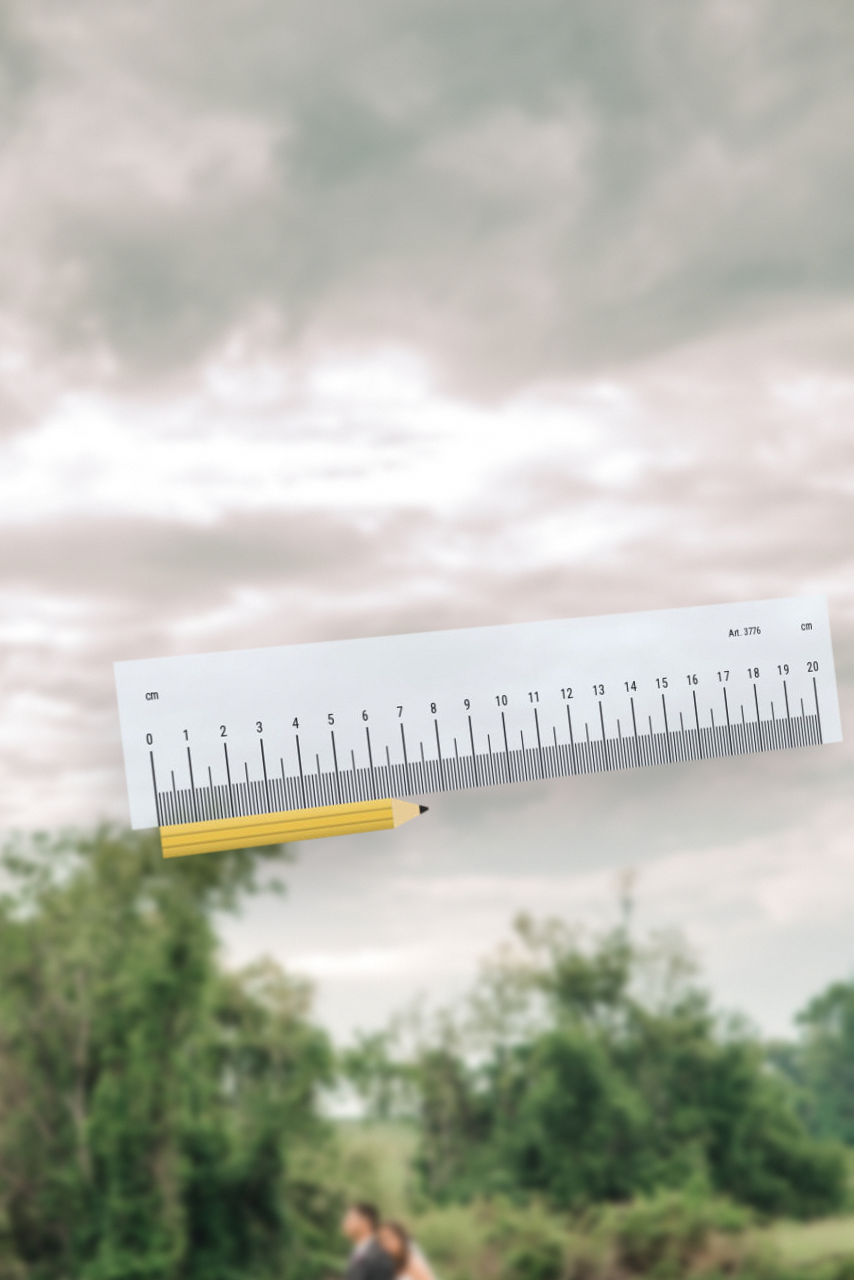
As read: 7.5; cm
